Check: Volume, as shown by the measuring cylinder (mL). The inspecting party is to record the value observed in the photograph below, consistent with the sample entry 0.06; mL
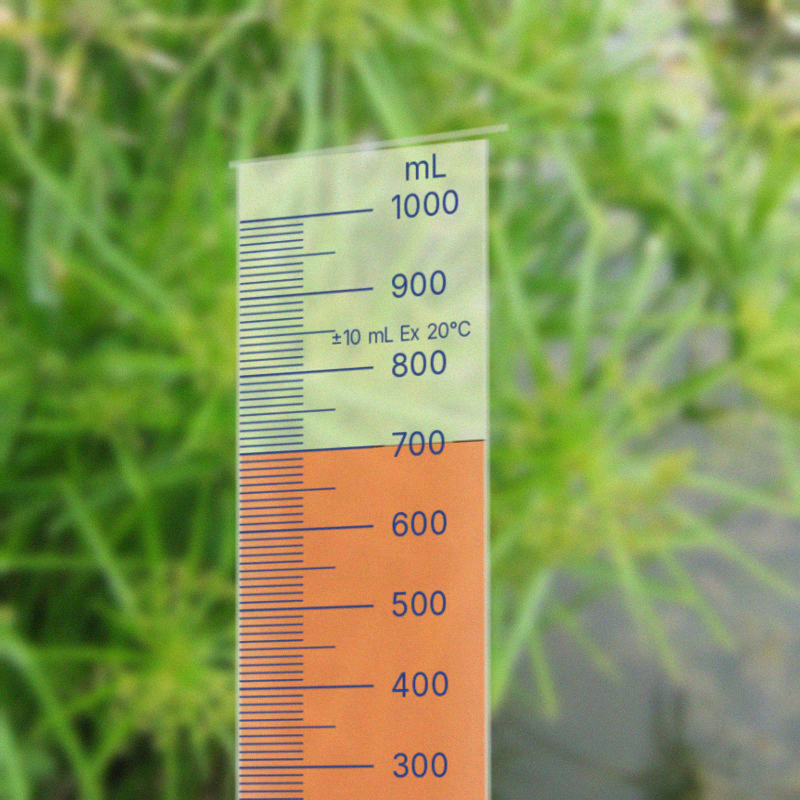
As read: 700; mL
